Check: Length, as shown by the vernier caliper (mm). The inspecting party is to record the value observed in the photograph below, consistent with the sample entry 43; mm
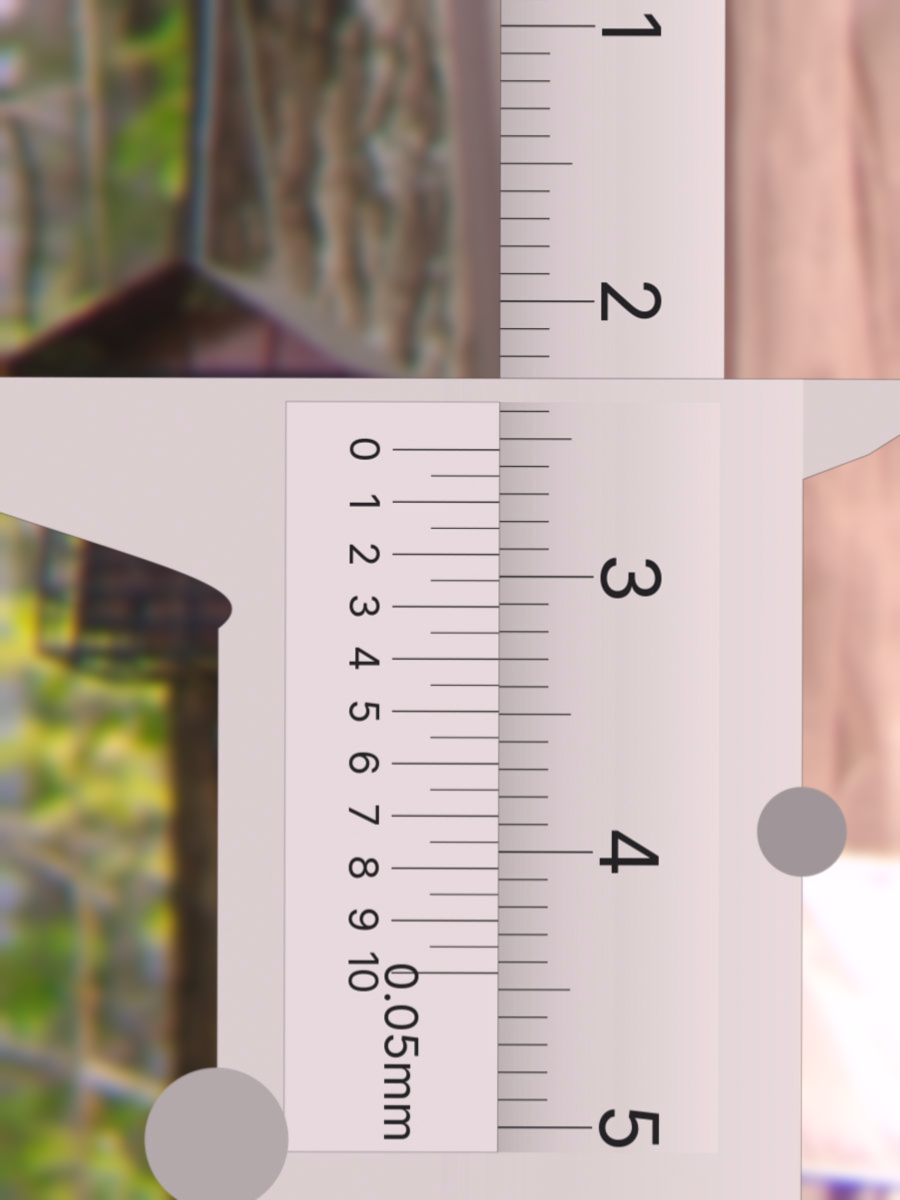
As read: 25.40; mm
